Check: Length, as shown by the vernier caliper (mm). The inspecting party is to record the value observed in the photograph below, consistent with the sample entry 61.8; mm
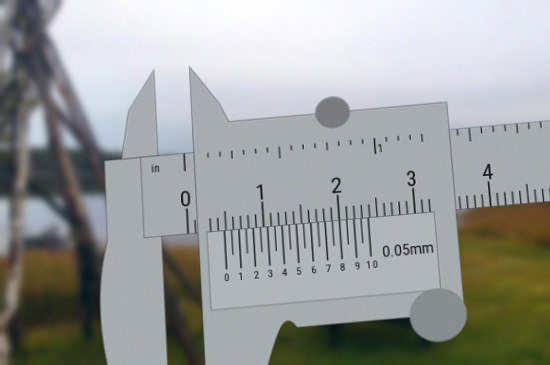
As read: 4.8; mm
